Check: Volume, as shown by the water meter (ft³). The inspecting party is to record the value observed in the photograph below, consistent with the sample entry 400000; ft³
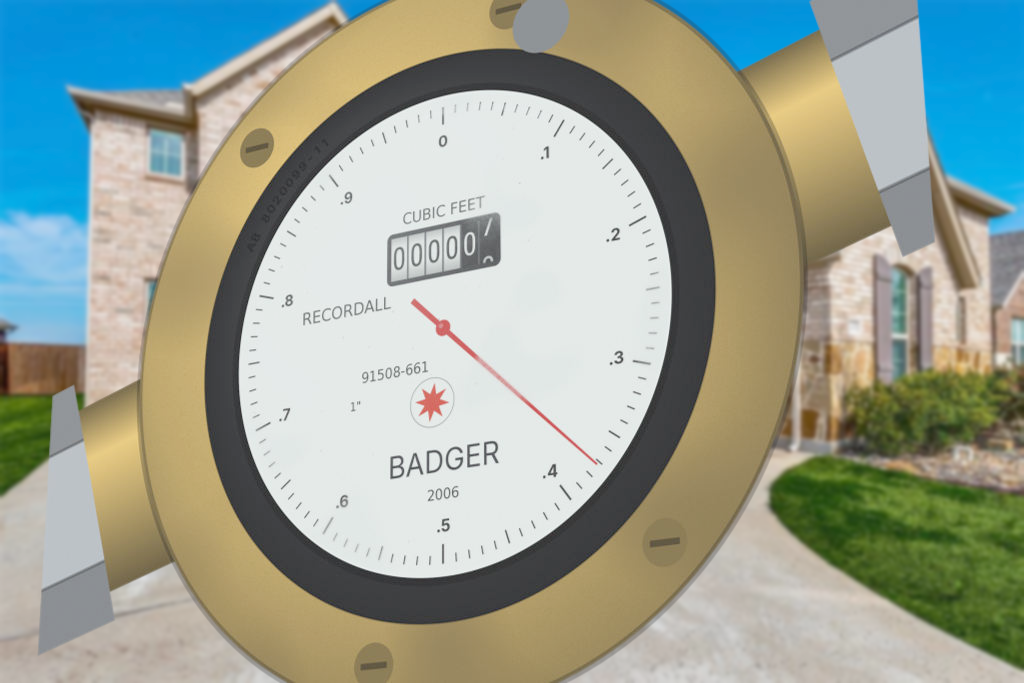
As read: 7.37; ft³
